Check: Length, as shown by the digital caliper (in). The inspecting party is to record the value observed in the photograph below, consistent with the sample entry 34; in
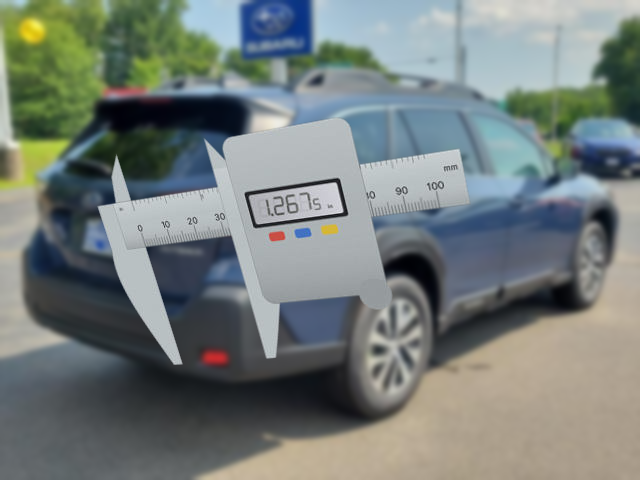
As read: 1.2675; in
